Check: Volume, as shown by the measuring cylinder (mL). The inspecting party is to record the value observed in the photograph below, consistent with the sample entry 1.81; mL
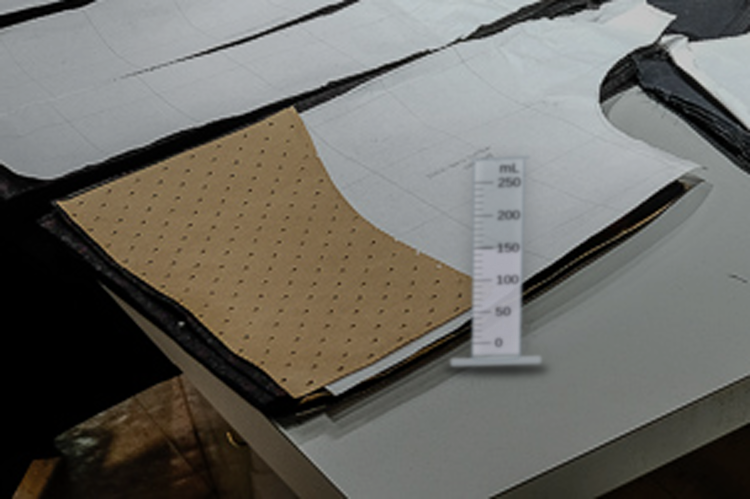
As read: 150; mL
